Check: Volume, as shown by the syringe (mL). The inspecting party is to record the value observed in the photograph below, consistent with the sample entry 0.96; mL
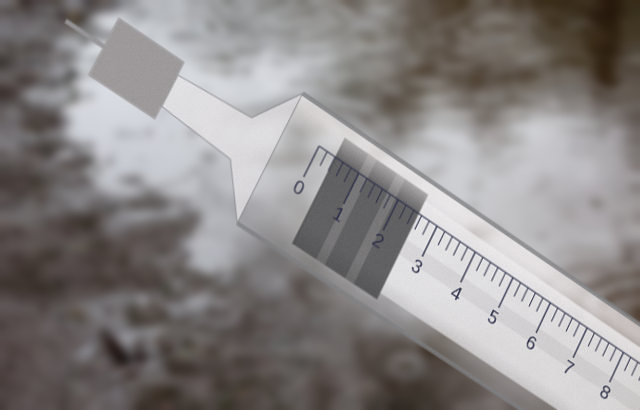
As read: 0.4; mL
